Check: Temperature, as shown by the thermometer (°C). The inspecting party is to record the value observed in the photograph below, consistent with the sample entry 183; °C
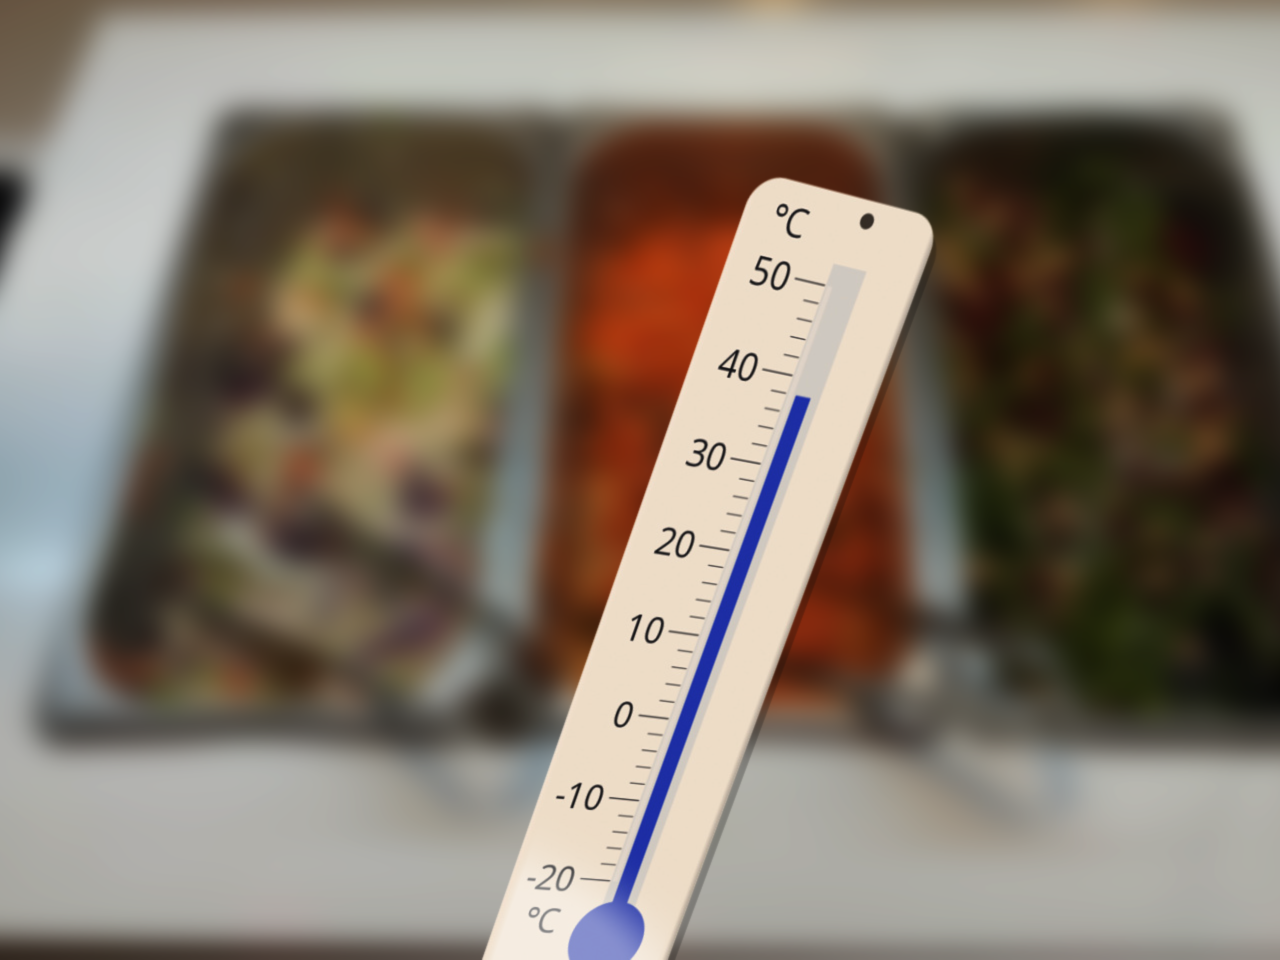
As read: 38; °C
